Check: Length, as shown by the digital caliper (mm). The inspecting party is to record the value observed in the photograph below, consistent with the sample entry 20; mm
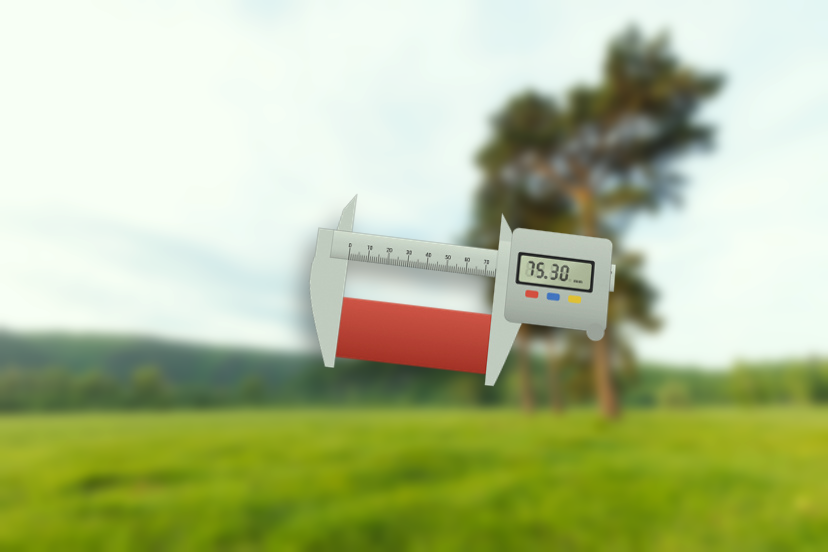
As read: 75.30; mm
